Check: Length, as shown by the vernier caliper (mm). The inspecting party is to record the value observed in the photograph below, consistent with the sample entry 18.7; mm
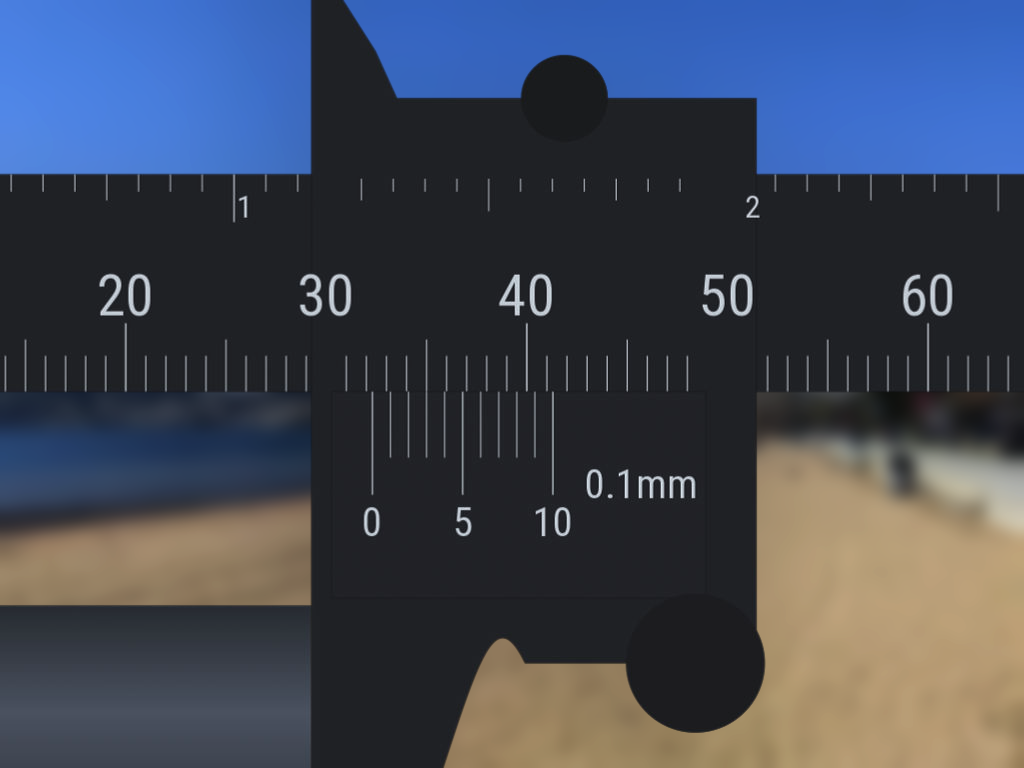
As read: 32.3; mm
